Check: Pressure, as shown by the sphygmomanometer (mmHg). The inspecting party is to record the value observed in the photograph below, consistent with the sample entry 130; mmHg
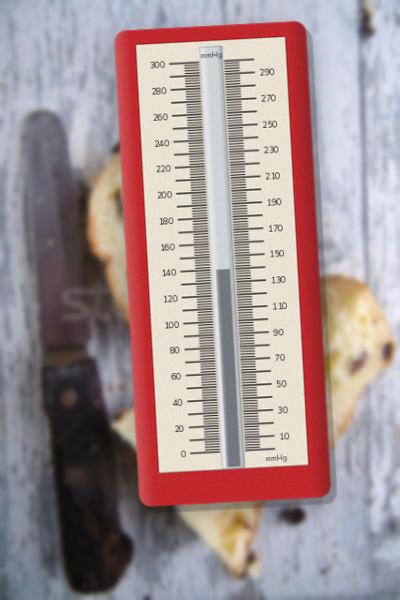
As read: 140; mmHg
